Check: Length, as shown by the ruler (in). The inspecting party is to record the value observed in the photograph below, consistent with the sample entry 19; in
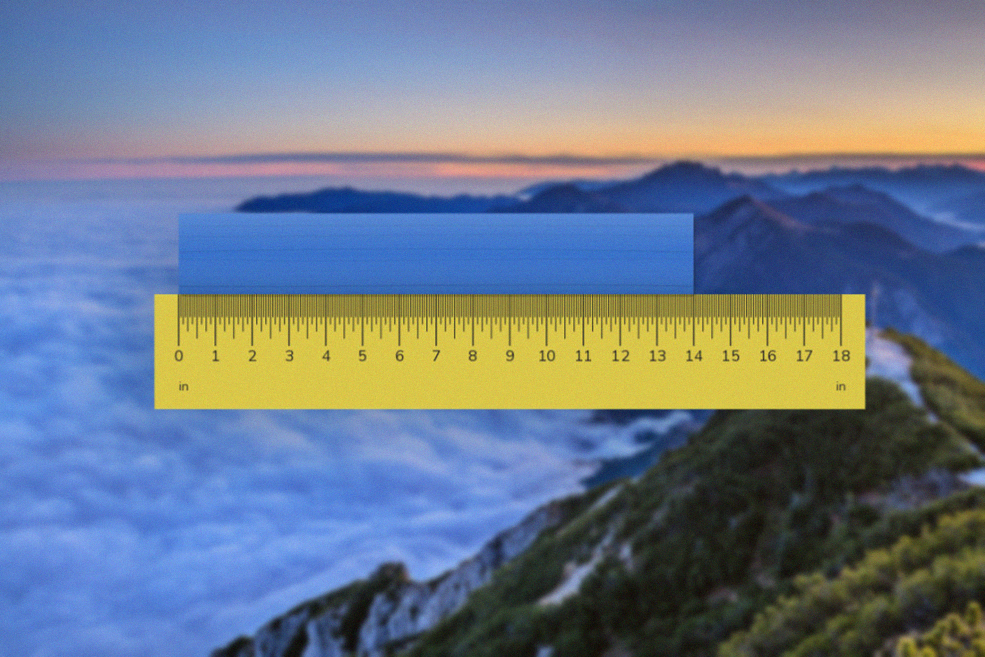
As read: 14; in
